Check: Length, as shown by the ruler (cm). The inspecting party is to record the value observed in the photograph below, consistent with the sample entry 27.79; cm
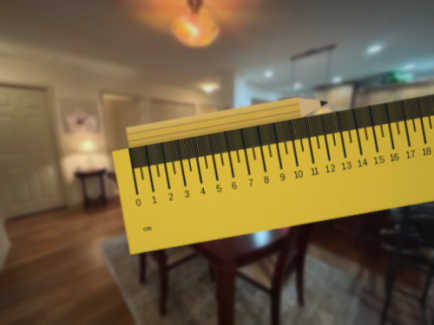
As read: 12.5; cm
